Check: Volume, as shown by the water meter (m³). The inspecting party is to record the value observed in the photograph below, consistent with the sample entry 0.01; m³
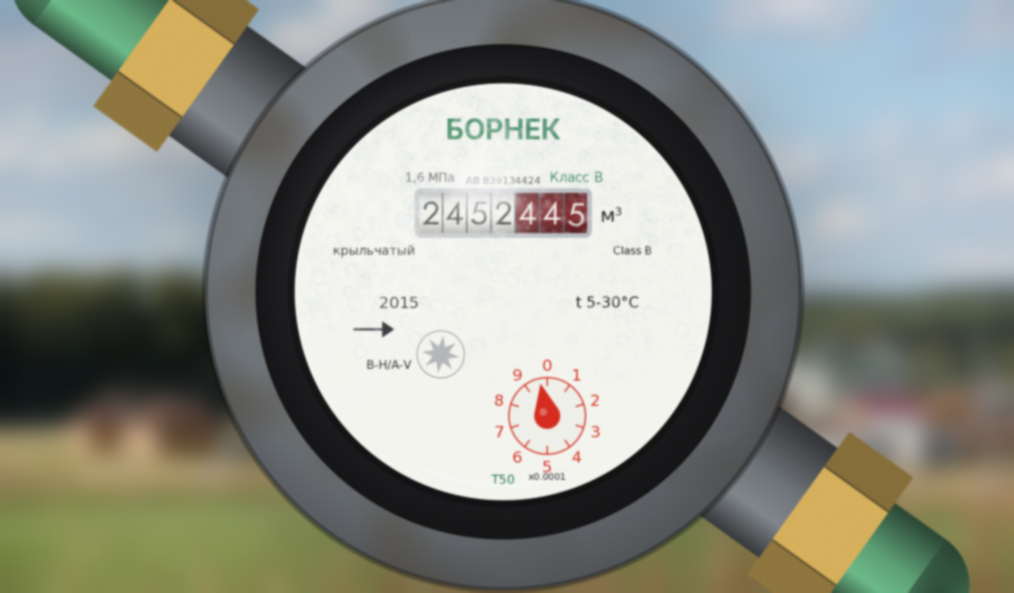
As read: 2452.4449; m³
